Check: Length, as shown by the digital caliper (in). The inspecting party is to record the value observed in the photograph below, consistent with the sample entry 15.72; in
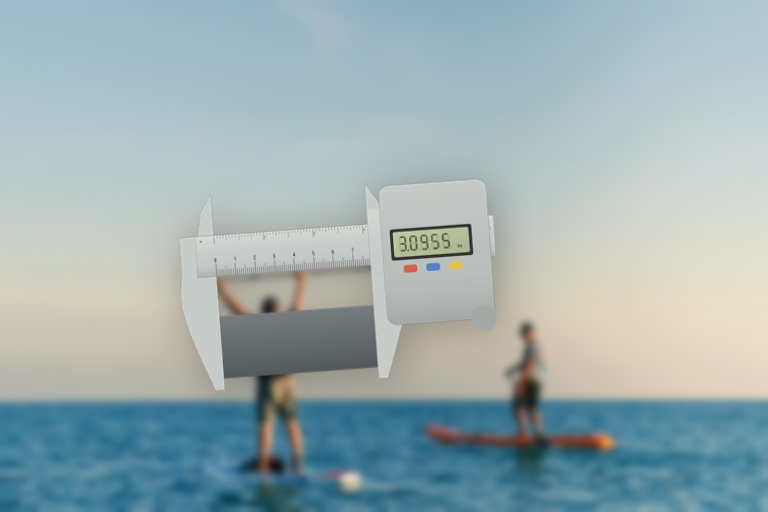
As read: 3.0955; in
